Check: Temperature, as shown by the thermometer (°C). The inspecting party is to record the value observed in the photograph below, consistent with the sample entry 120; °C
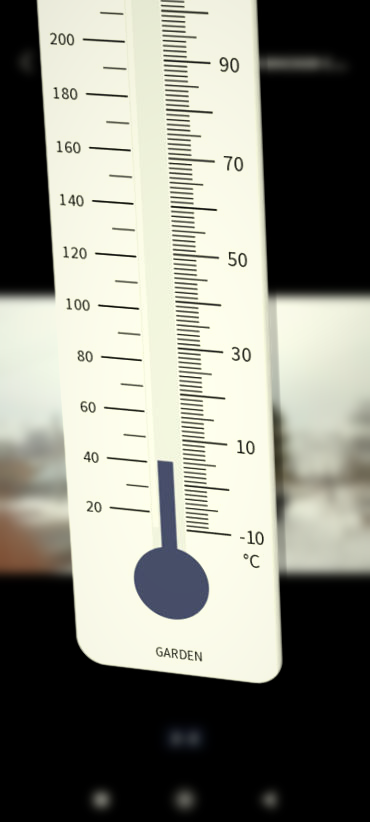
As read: 5; °C
